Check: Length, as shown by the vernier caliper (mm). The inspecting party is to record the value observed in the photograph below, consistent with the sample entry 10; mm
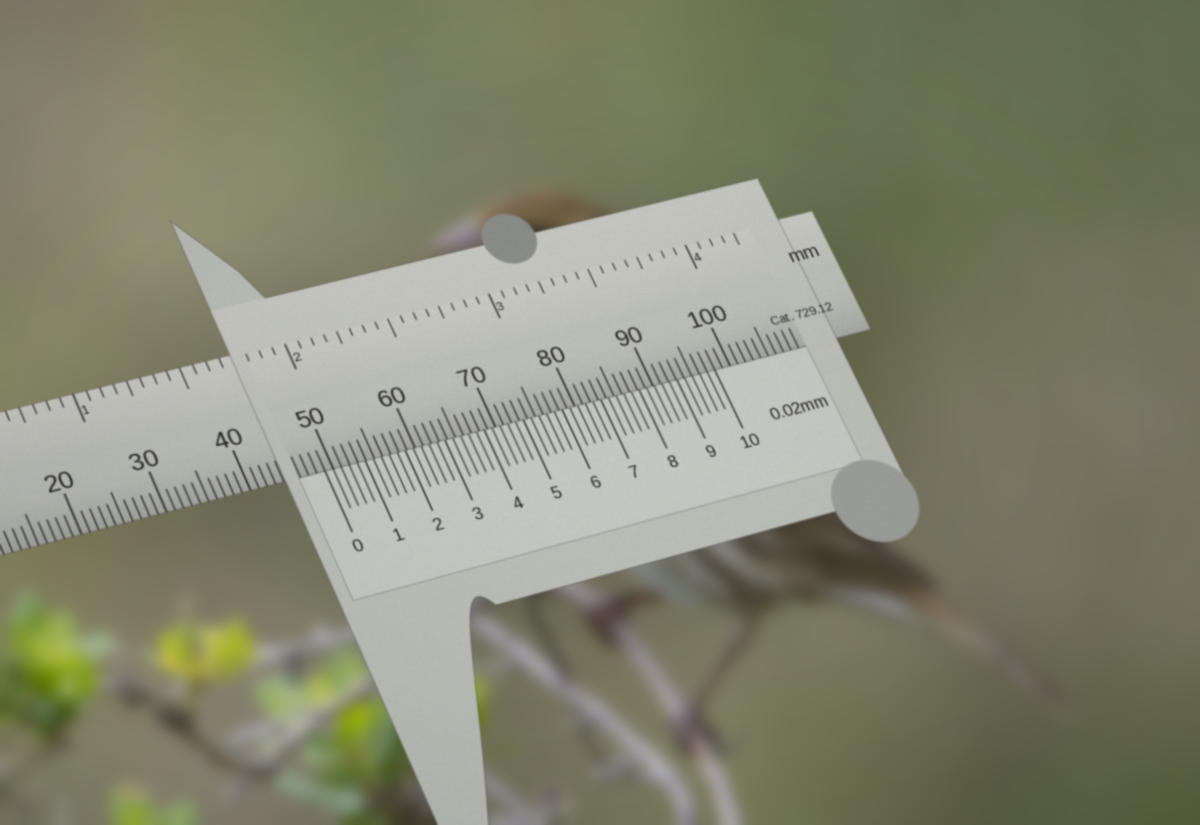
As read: 49.0; mm
